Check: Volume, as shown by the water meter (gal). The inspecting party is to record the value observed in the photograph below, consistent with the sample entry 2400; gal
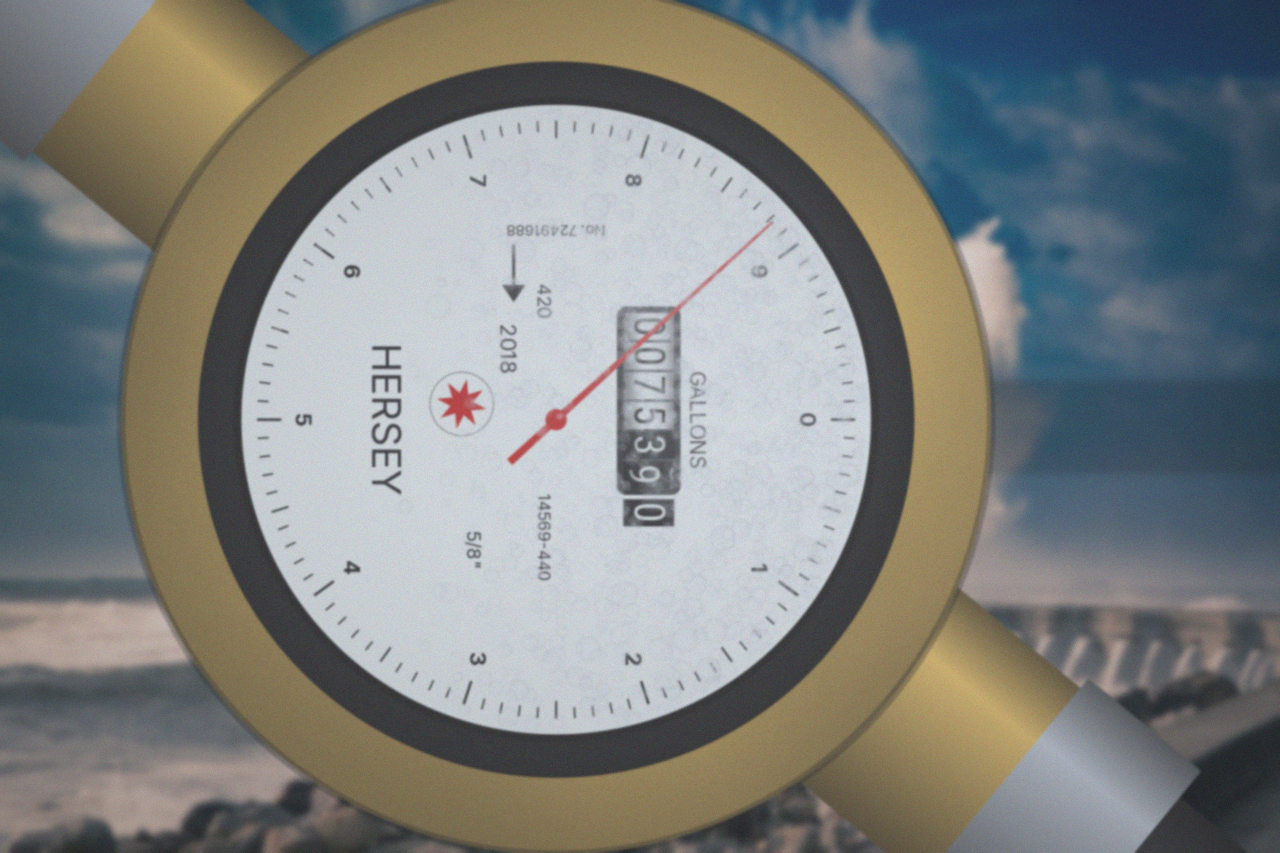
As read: 75388.8; gal
